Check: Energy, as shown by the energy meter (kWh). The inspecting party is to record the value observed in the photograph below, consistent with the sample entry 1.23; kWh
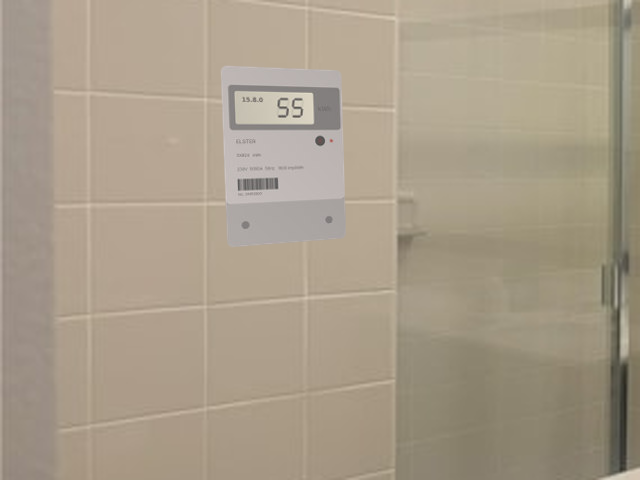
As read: 55; kWh
